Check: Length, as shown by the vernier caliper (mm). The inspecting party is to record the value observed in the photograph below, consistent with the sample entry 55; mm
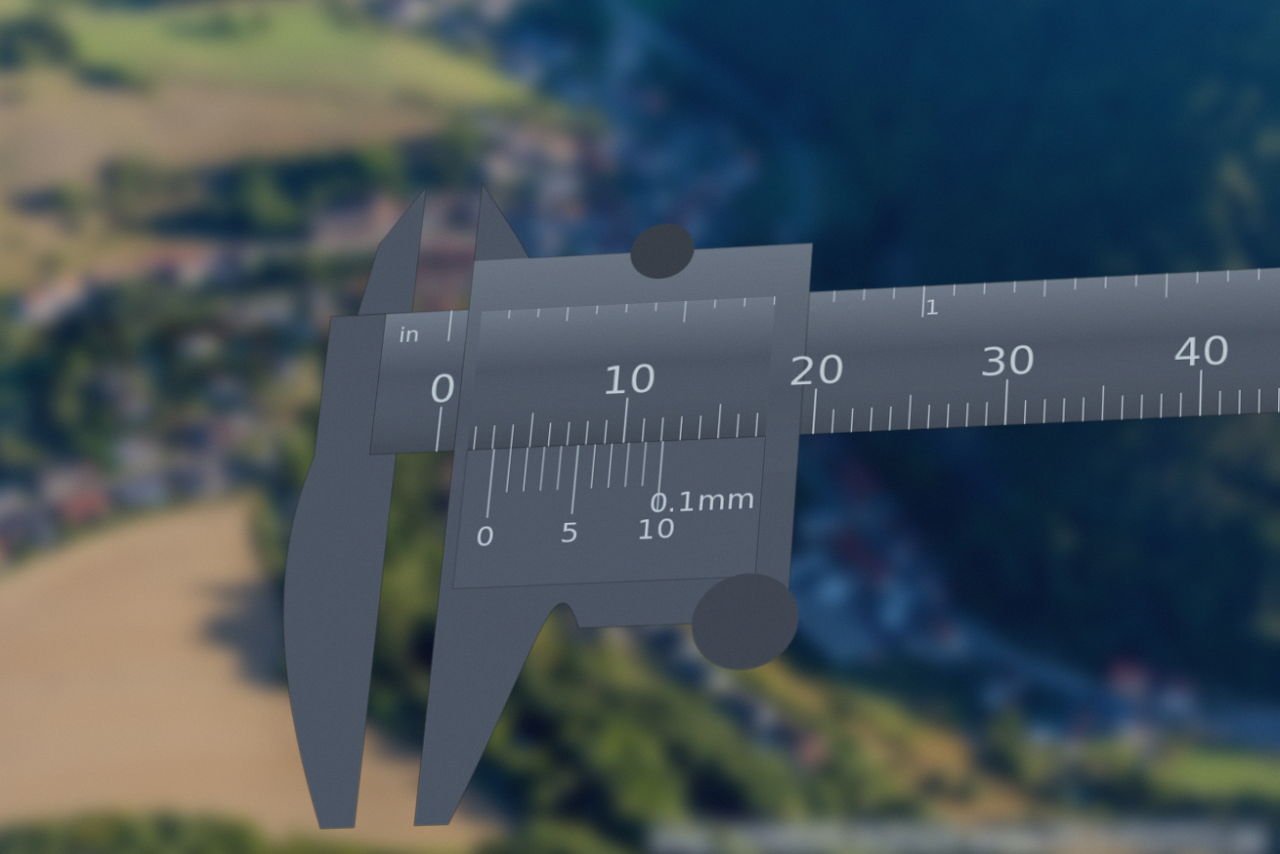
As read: 3.1; mm
